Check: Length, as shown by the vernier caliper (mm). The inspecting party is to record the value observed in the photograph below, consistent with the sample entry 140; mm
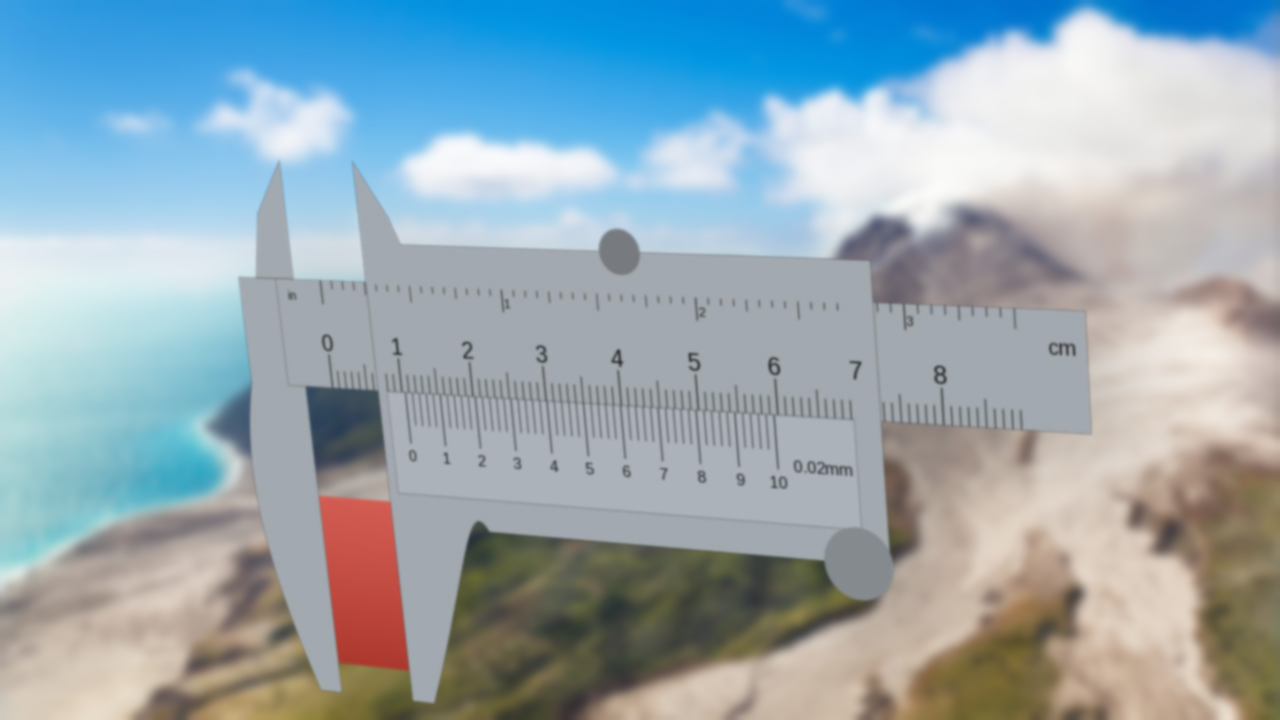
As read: 10.5; mm
